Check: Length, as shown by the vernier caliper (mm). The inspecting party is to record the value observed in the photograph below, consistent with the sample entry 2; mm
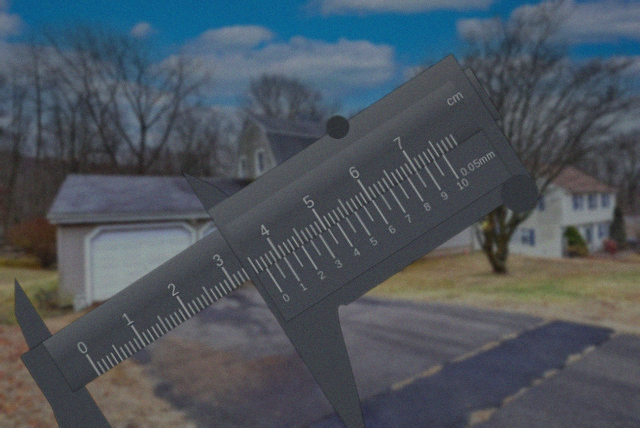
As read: 36.8; mm
